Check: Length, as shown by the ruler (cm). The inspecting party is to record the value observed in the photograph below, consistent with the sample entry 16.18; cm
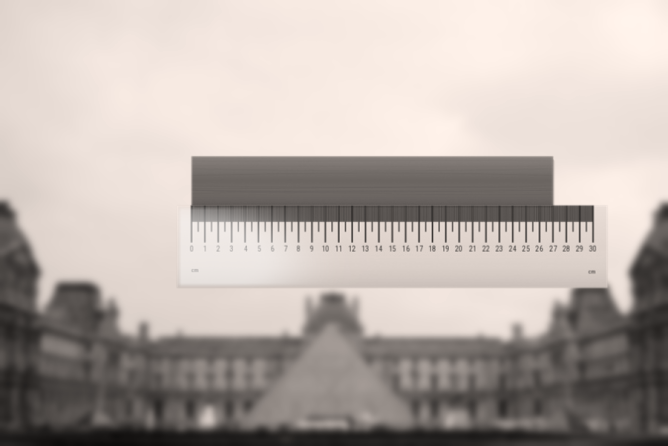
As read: 27; cm
